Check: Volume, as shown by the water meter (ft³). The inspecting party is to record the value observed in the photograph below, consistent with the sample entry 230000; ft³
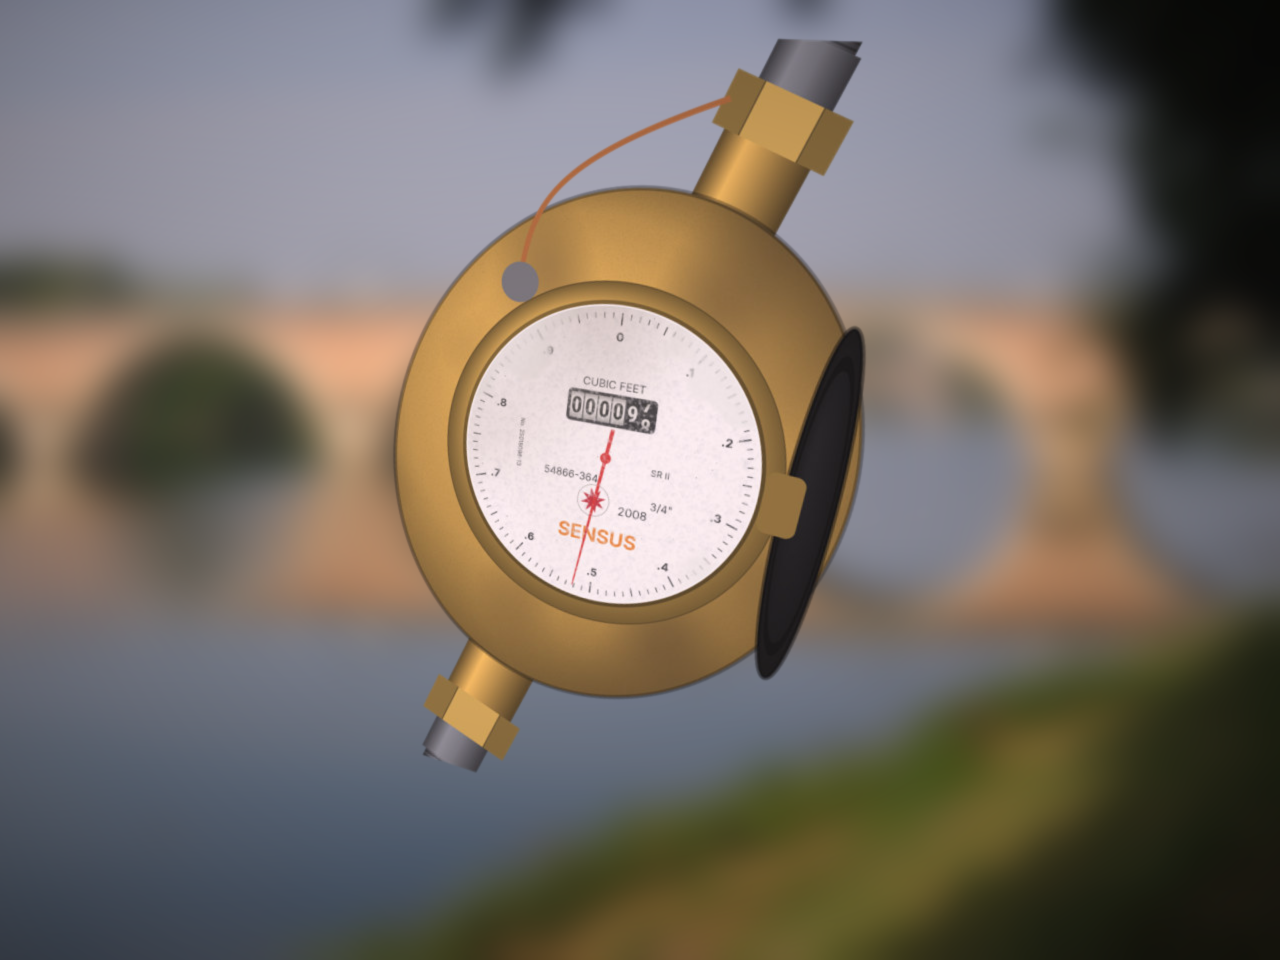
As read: 97.52; ft³
